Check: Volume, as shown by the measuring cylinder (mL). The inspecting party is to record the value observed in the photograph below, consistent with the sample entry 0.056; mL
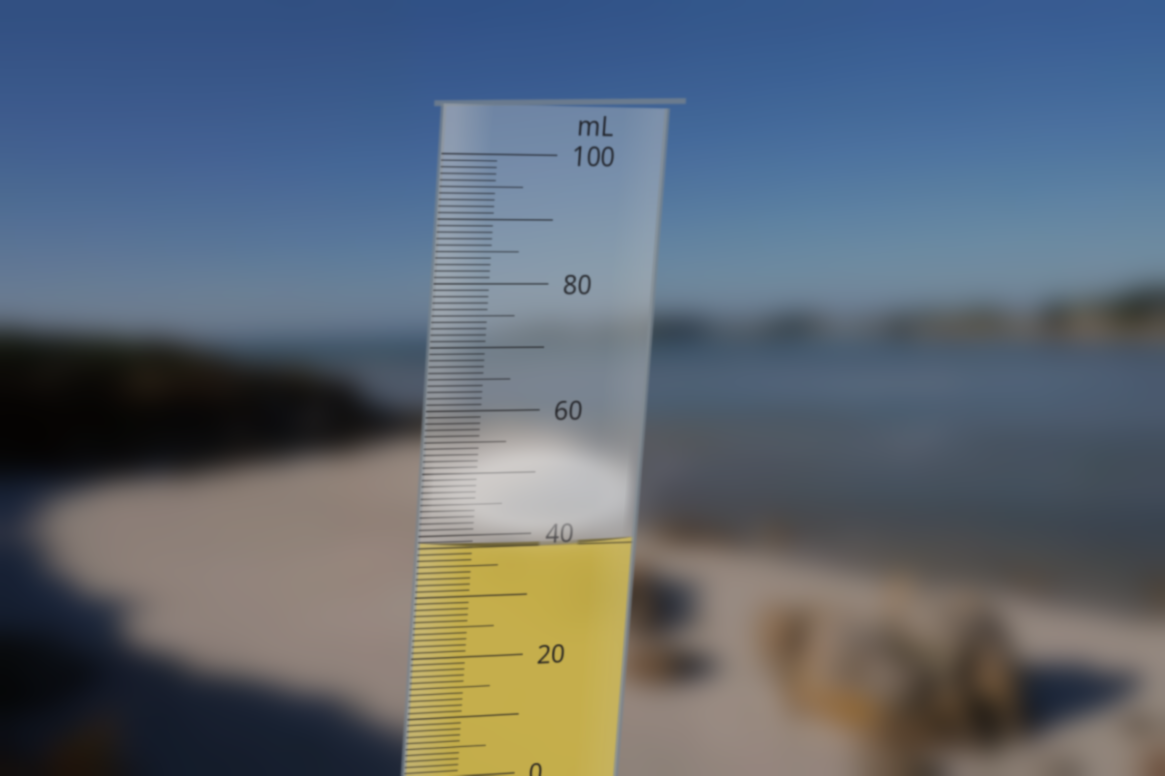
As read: 38; mL
